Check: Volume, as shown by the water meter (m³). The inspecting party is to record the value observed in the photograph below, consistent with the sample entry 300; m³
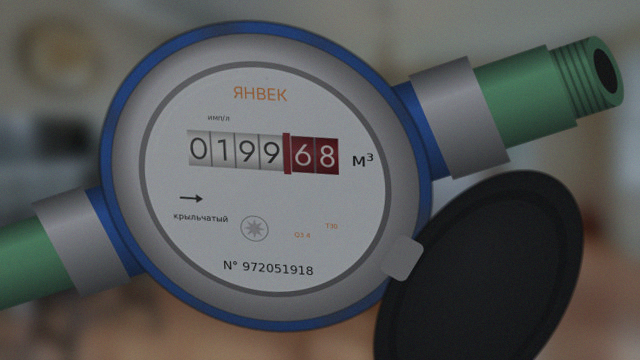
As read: 199.68; m³
